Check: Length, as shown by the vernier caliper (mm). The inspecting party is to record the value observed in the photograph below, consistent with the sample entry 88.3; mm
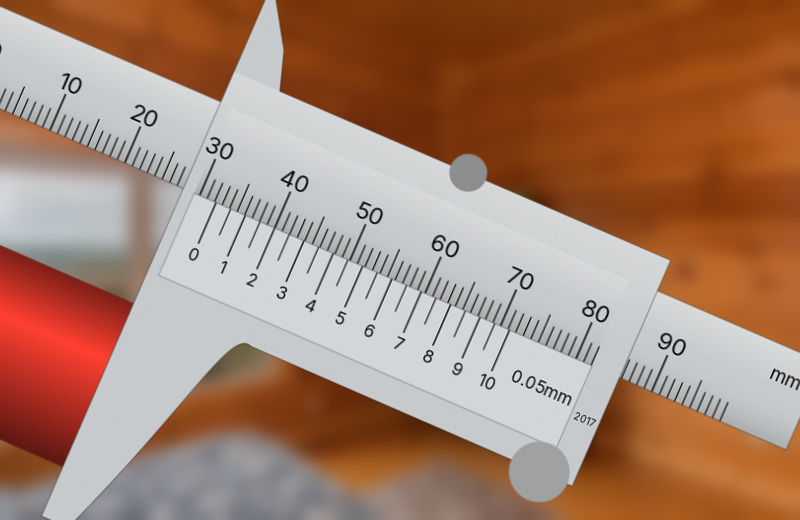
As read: 32.2; mm
